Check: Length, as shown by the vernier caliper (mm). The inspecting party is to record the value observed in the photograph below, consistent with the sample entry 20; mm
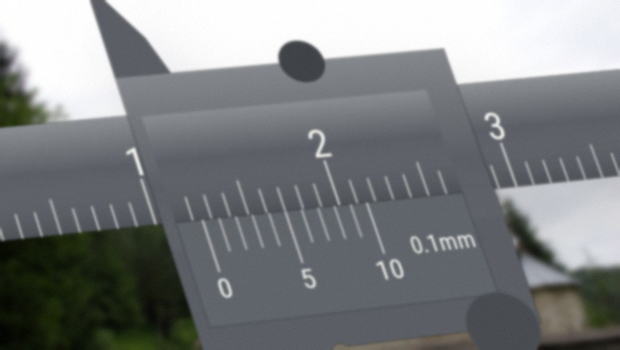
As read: 12.5; mm
